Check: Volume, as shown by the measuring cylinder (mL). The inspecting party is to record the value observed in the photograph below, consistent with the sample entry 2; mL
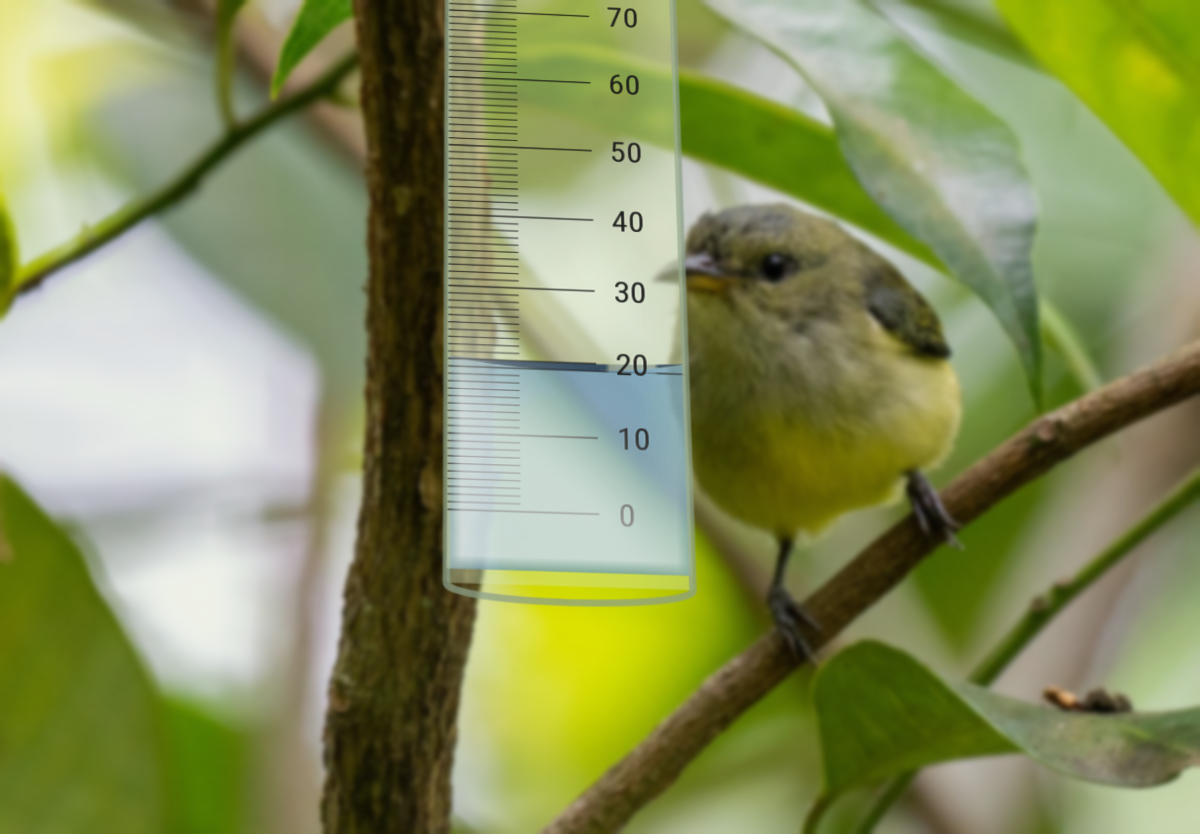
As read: 19; mL
